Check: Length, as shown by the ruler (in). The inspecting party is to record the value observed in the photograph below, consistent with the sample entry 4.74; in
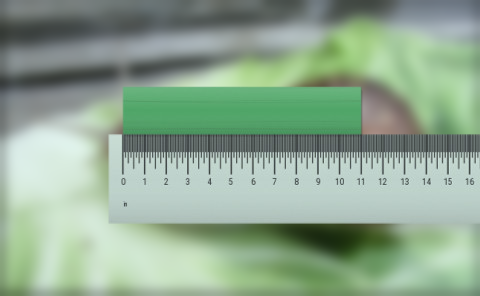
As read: 11; in
